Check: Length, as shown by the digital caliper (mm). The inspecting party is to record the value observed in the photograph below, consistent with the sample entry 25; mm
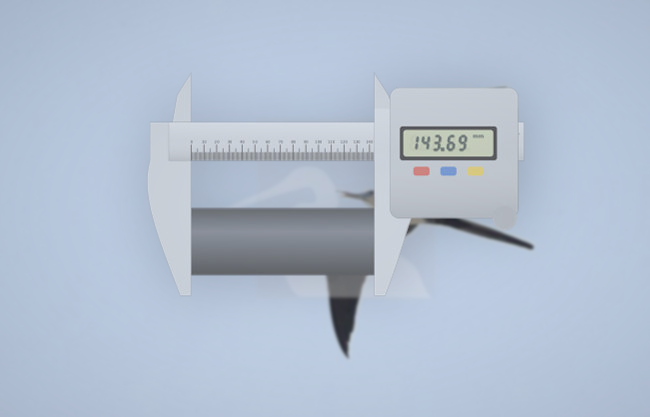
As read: 143.69; mm
